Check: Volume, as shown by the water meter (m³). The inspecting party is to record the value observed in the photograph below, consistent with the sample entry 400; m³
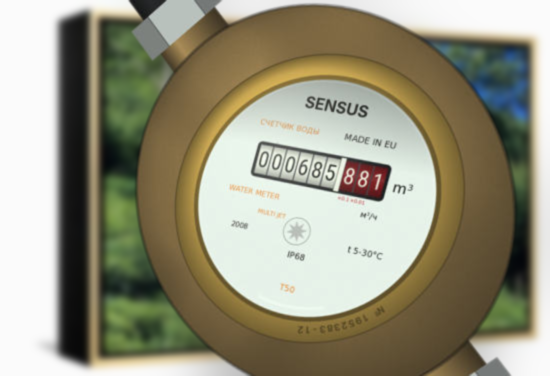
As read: 685.881; m³
